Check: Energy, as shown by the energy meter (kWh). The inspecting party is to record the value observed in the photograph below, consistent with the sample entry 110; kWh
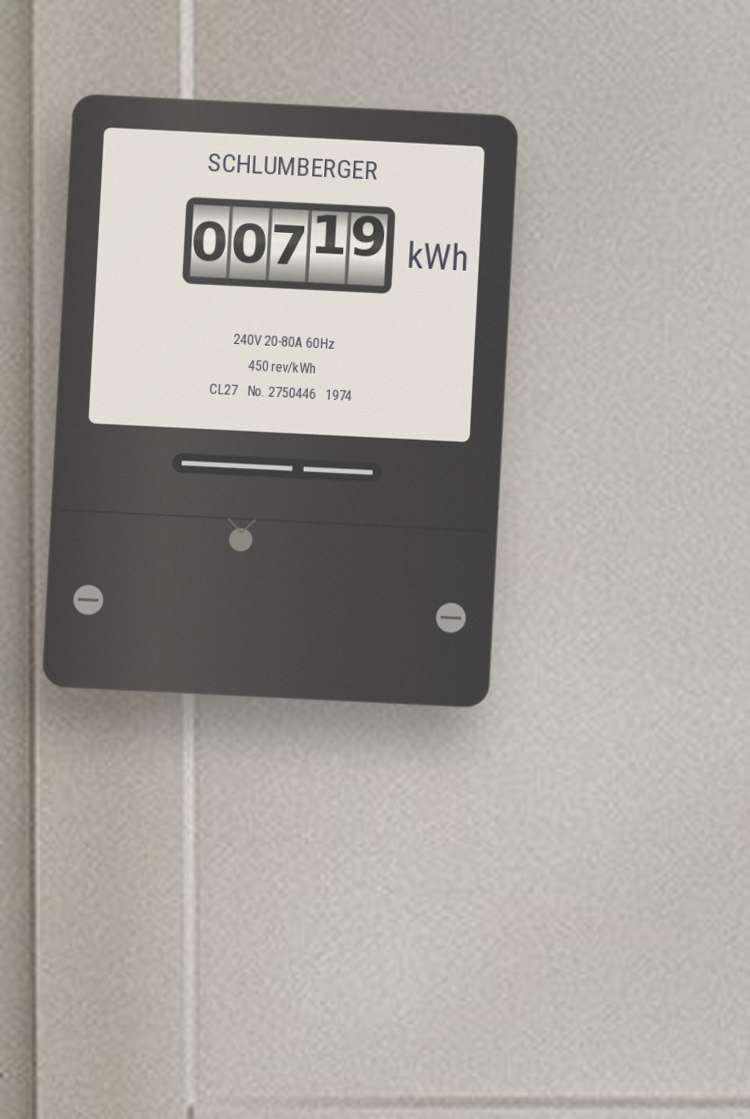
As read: 719; kWh
